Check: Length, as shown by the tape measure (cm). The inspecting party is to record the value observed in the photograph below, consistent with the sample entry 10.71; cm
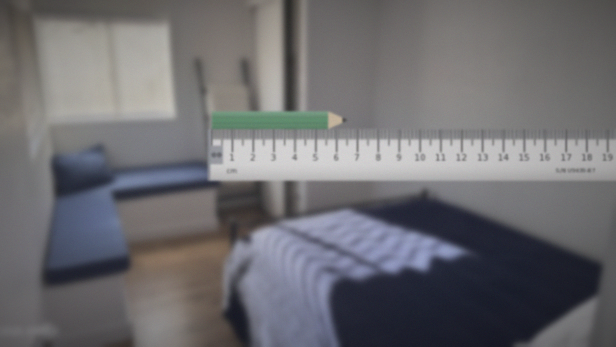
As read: 6.5; cm
